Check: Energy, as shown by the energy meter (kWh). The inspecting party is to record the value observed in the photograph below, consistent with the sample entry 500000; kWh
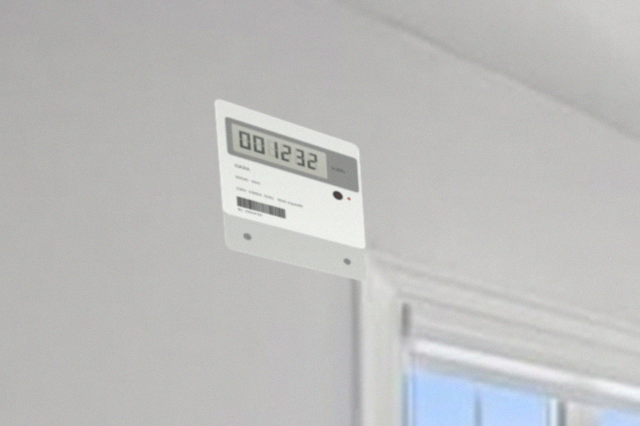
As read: 1232; kWh
